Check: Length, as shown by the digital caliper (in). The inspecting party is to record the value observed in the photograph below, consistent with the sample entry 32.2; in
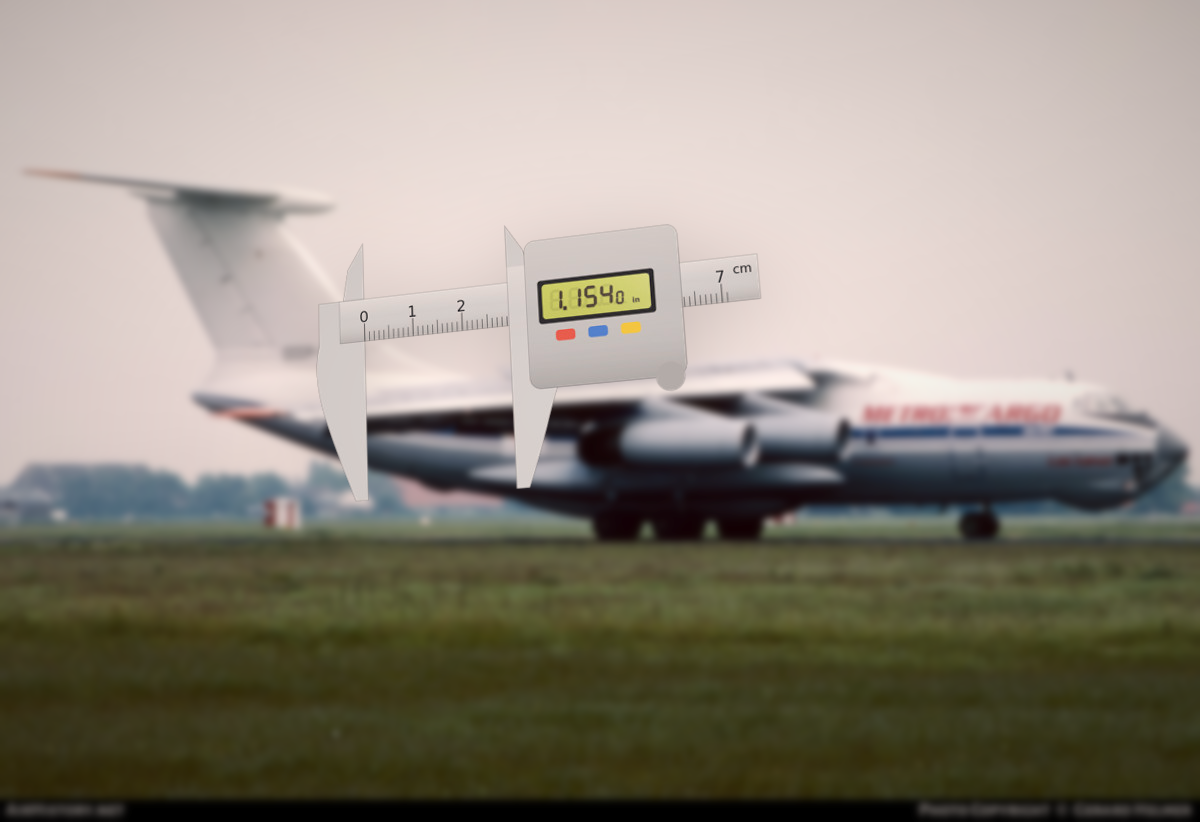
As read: 1.1540; in
